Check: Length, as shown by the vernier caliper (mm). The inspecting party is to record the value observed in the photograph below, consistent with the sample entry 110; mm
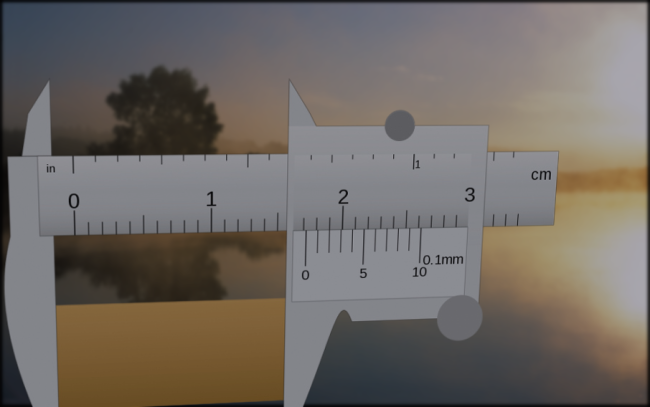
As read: 17.2; mm
